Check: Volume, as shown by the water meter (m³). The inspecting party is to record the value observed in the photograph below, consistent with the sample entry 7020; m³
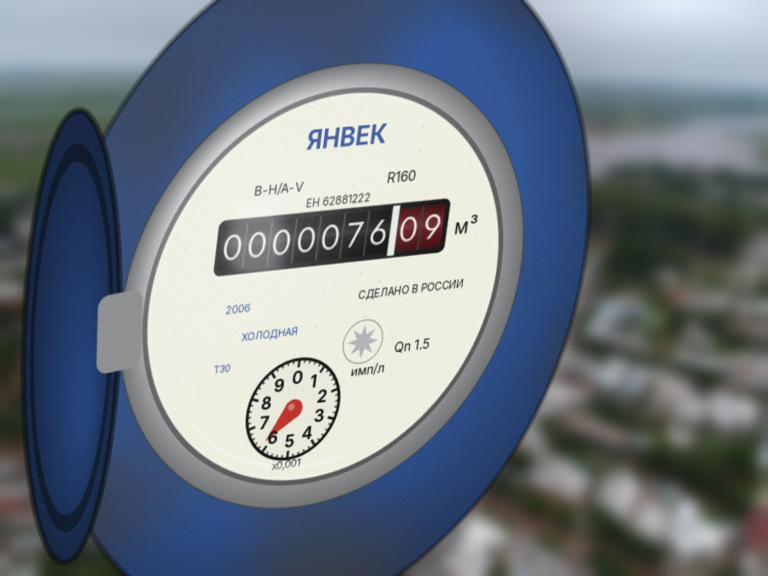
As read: 76.096; m³
